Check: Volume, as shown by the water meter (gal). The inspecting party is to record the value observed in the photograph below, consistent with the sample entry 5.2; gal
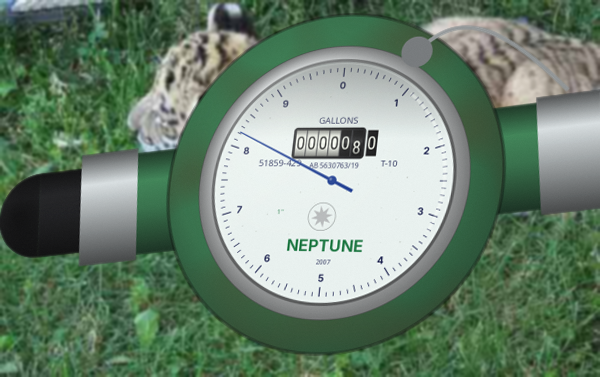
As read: 78.2; gal
